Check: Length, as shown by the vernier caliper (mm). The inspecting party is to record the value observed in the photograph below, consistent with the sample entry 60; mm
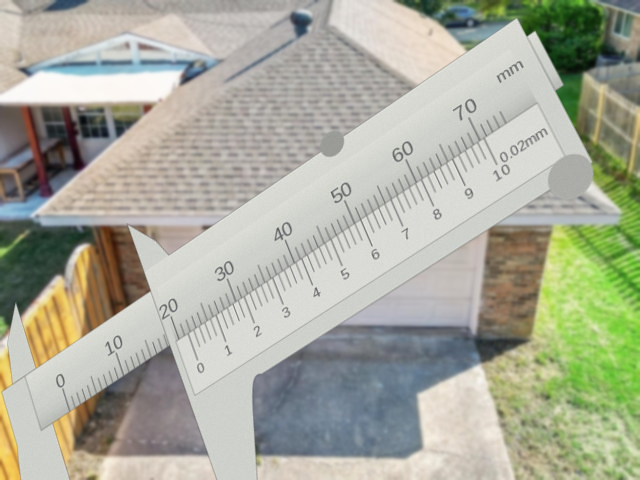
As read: 21.6; mm
